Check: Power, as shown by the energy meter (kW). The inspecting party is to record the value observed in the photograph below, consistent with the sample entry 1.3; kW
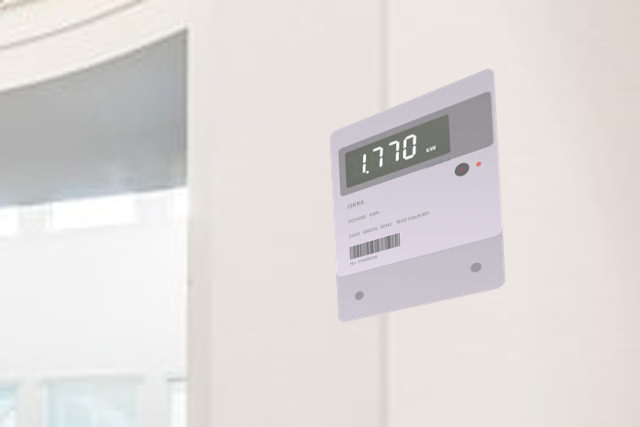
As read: 1.770; kW
